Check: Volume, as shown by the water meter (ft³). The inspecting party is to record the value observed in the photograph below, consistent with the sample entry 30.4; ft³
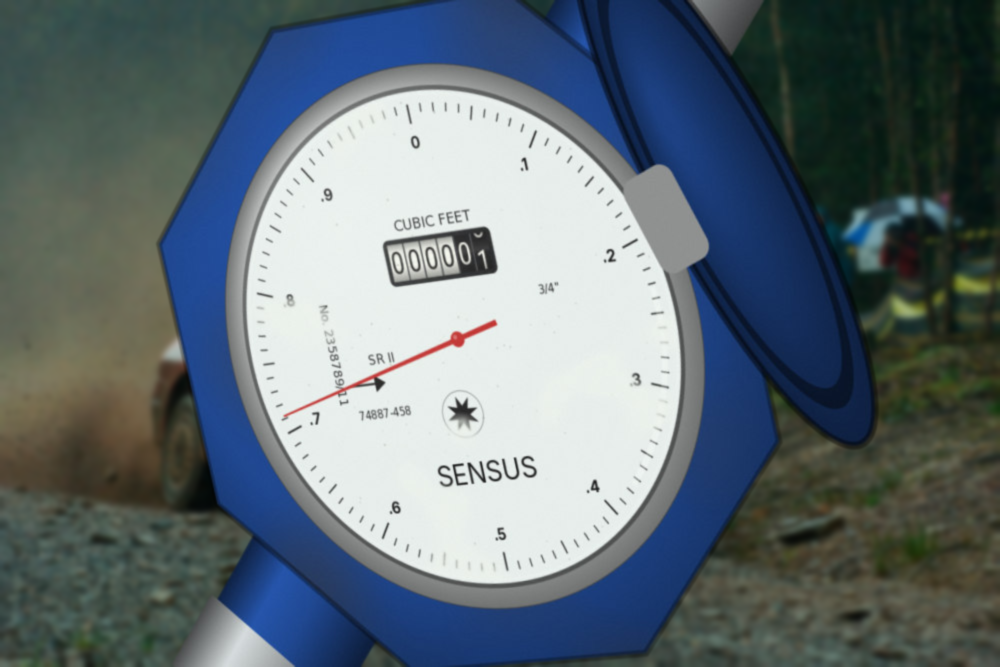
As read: 0.71; ft³
